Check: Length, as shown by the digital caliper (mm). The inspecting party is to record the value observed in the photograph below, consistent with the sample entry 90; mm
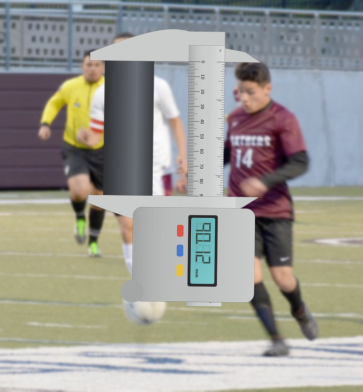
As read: 90.12; mm
